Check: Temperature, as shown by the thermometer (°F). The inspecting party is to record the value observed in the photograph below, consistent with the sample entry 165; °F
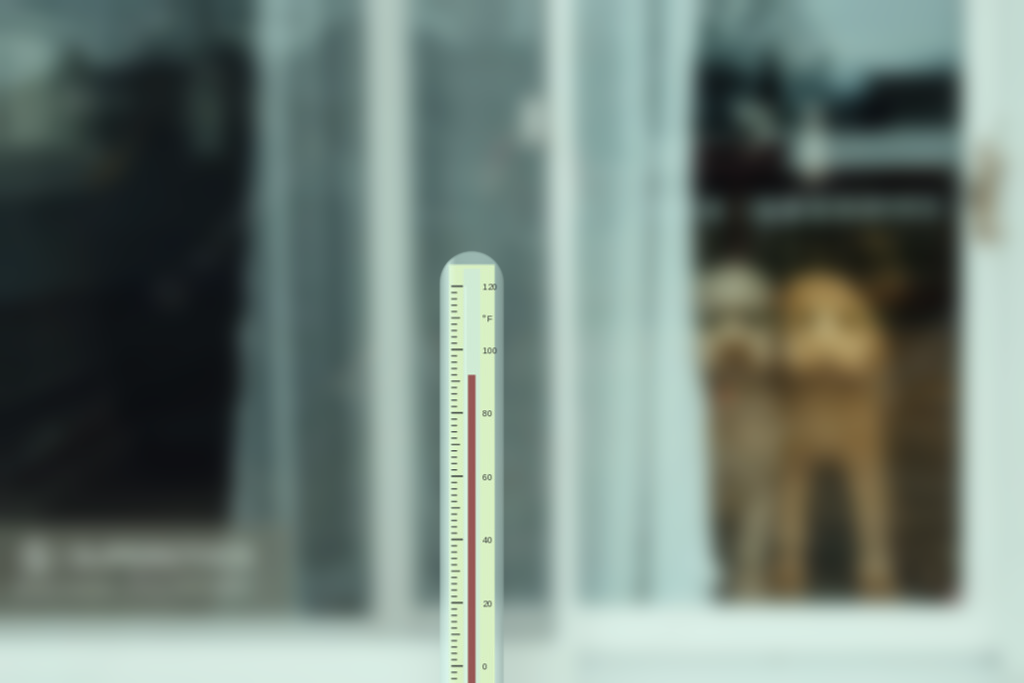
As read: 92; °F
